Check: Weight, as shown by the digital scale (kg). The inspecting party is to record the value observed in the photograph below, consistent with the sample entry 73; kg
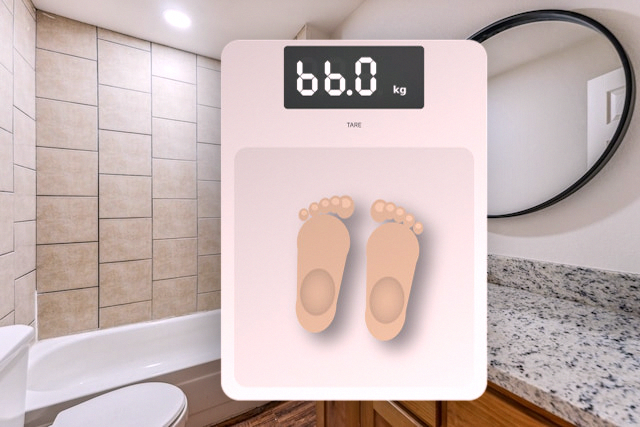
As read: 66.0; kg
